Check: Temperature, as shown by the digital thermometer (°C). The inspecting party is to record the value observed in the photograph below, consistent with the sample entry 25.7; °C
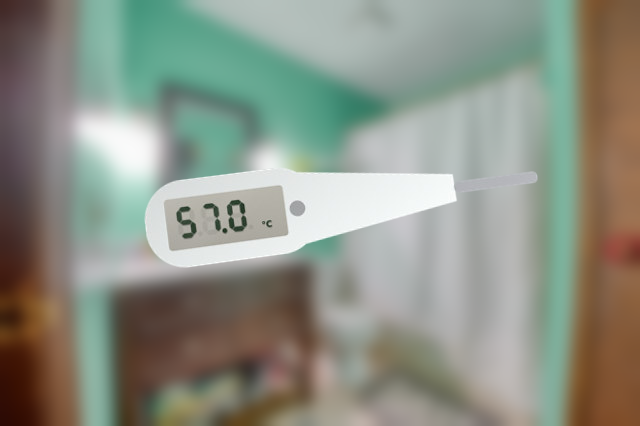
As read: 57.0; °C
